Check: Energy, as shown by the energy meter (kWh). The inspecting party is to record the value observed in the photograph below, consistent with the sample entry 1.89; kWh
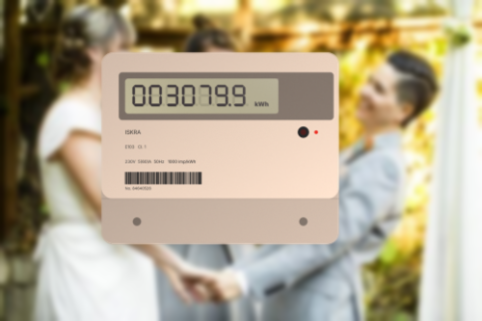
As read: 3079.9; kWh
